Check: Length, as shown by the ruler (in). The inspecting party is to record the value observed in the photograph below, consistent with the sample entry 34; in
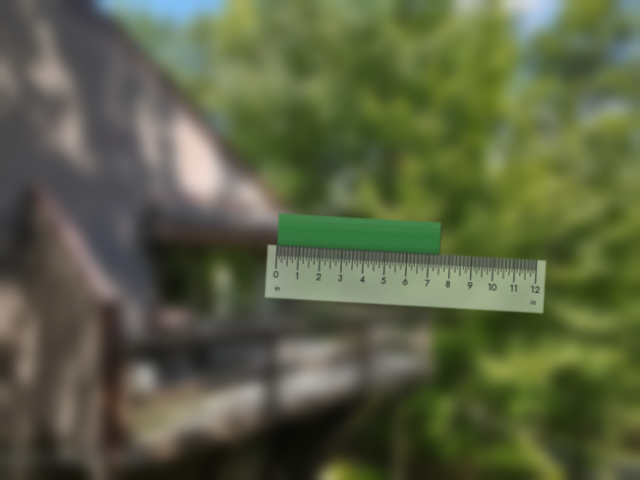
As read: 7.5; in
